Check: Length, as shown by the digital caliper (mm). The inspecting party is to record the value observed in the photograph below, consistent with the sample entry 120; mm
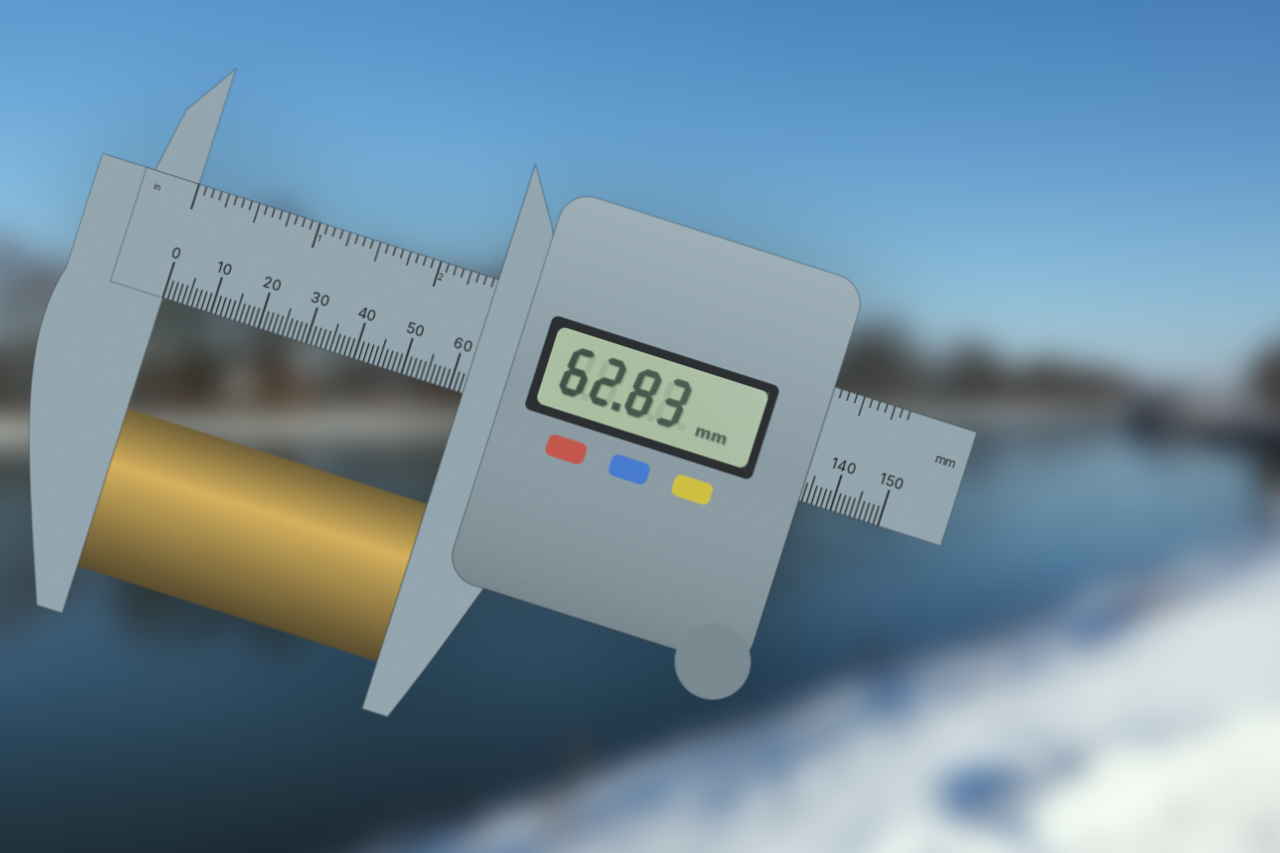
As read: 62.83; mm
